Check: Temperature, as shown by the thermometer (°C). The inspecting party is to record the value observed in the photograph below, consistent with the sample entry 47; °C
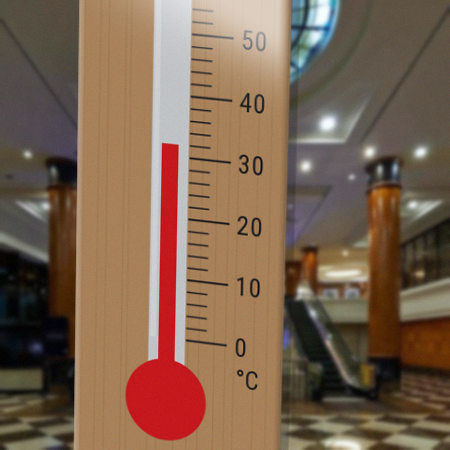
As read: 32; °C
